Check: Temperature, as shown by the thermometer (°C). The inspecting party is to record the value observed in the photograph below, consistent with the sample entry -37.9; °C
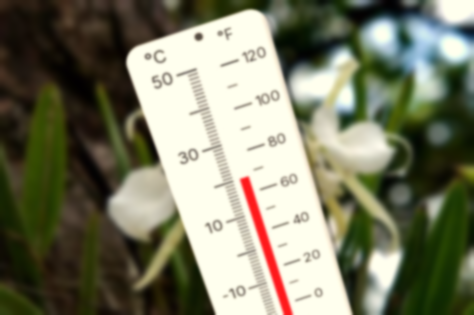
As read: 20; °C
